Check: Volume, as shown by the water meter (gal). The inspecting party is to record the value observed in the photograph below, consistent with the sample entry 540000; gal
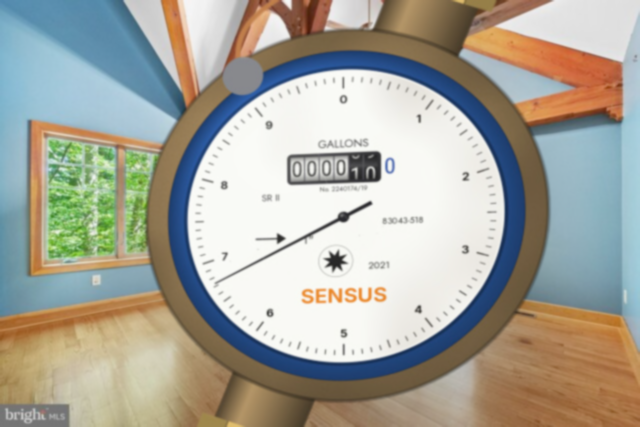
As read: 96.7; gal
